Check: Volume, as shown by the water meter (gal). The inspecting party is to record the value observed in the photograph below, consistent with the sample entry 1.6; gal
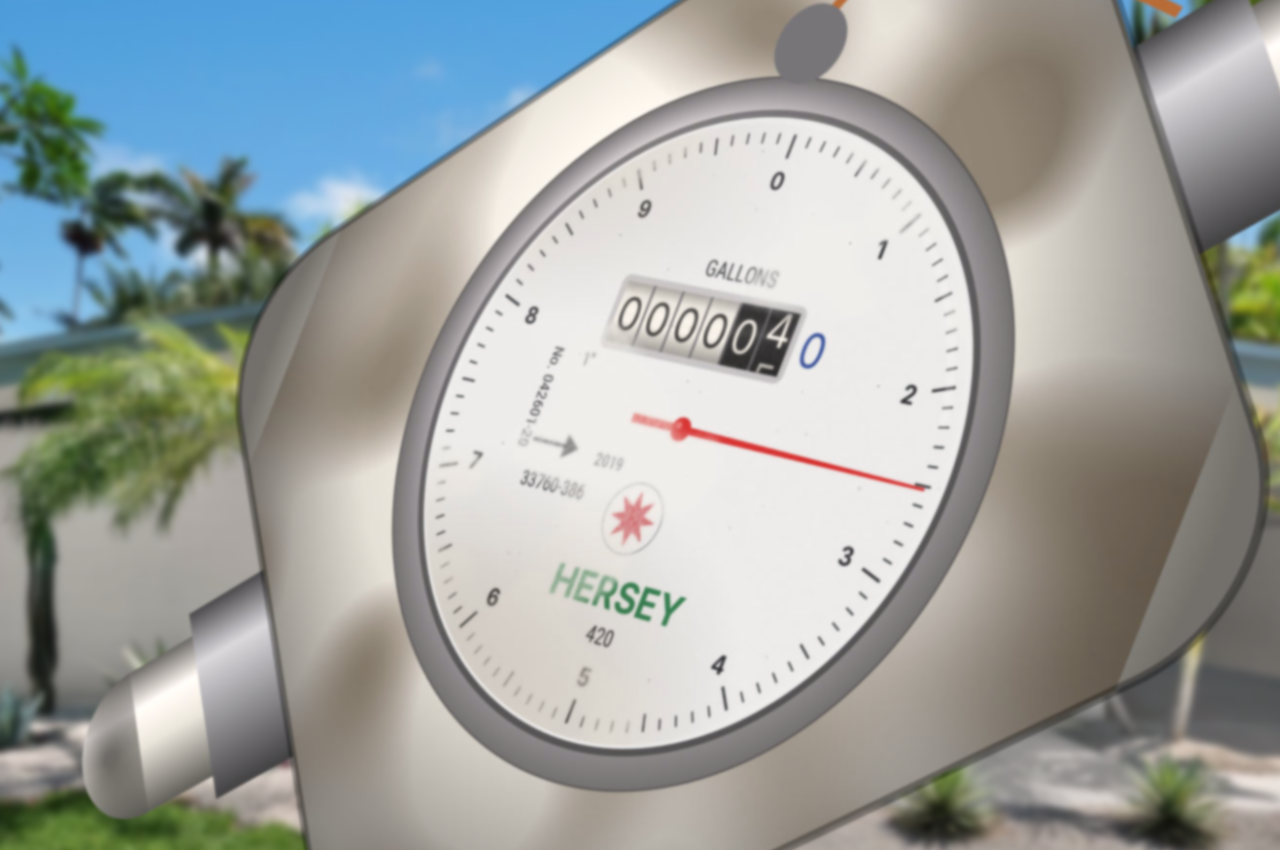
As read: 42.5; gal
